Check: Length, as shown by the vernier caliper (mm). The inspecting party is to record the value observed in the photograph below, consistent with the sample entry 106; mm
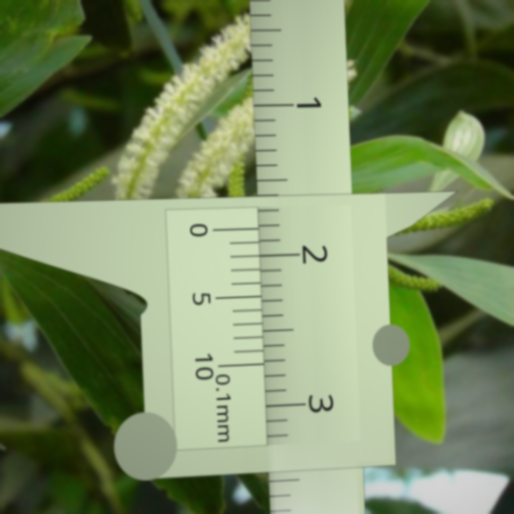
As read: 18.2; mm
